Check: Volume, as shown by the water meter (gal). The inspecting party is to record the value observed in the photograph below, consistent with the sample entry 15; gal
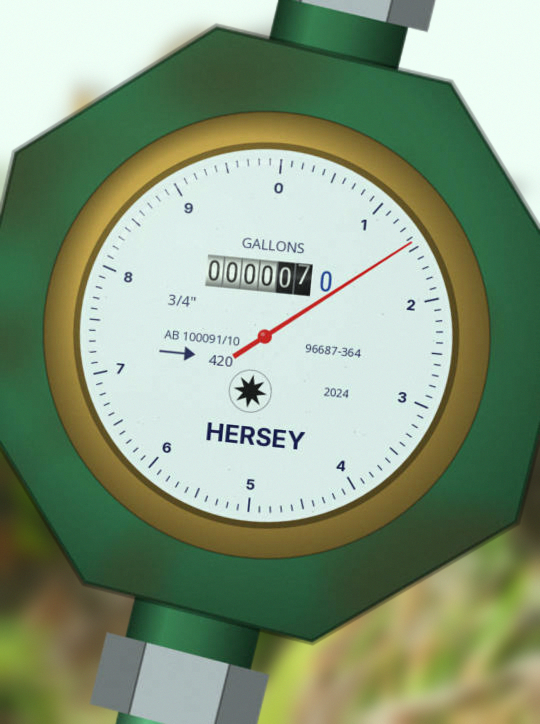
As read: 71.4; gal
